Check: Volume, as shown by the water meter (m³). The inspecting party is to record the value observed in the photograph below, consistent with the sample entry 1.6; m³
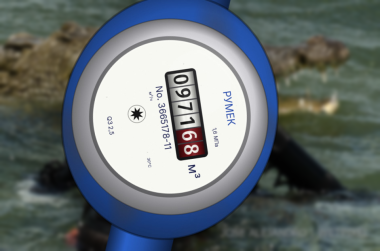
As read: 971.68; m³
